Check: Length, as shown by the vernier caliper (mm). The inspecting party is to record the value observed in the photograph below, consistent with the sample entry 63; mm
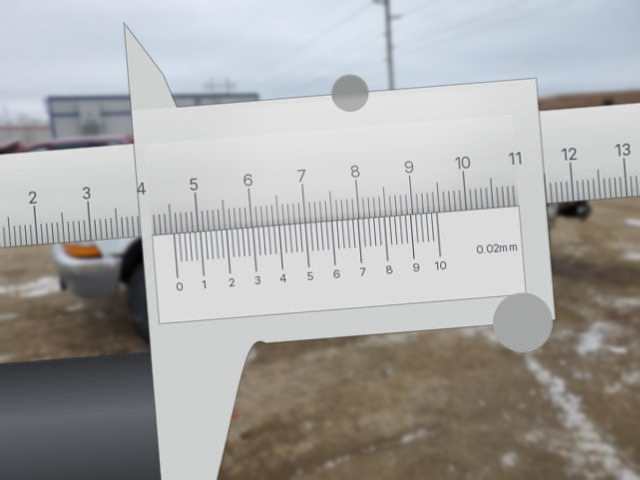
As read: 45.5; mm
